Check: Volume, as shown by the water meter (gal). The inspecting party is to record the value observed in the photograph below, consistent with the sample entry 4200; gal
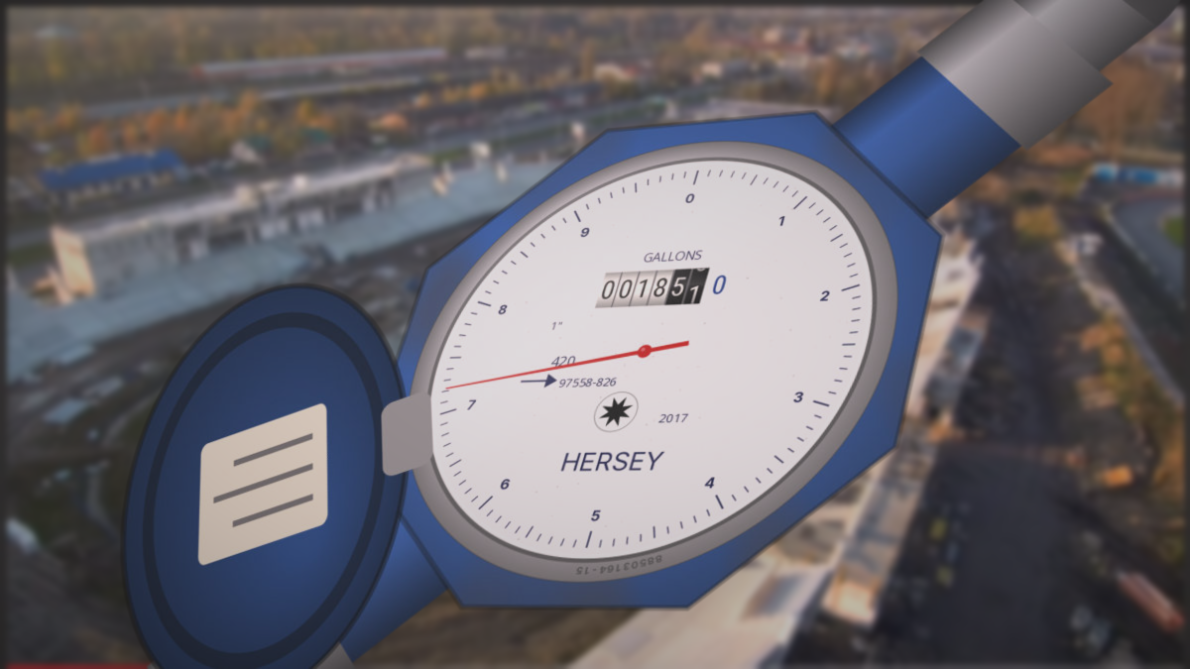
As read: 18507.2; gal
